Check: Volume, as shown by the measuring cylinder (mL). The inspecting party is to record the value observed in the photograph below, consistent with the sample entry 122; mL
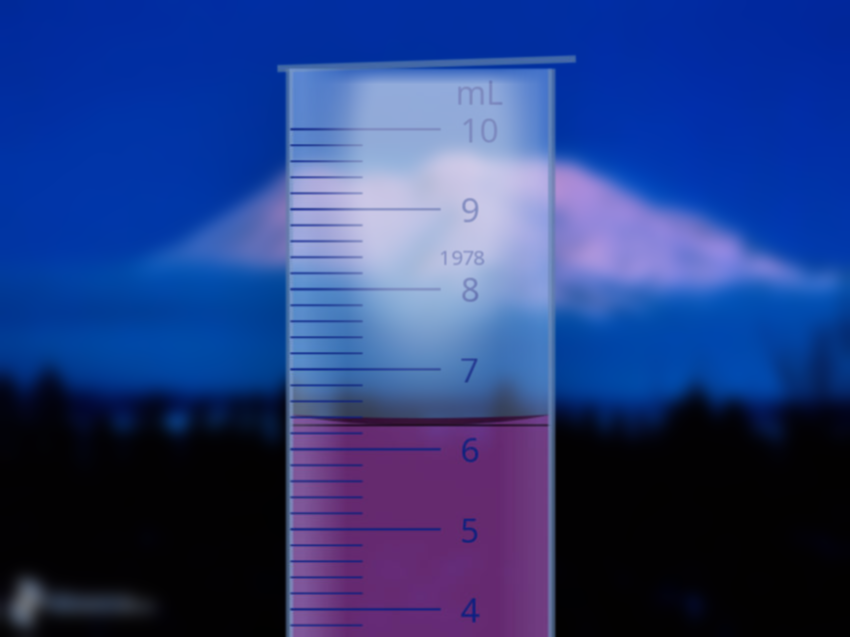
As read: 6.3; mL
